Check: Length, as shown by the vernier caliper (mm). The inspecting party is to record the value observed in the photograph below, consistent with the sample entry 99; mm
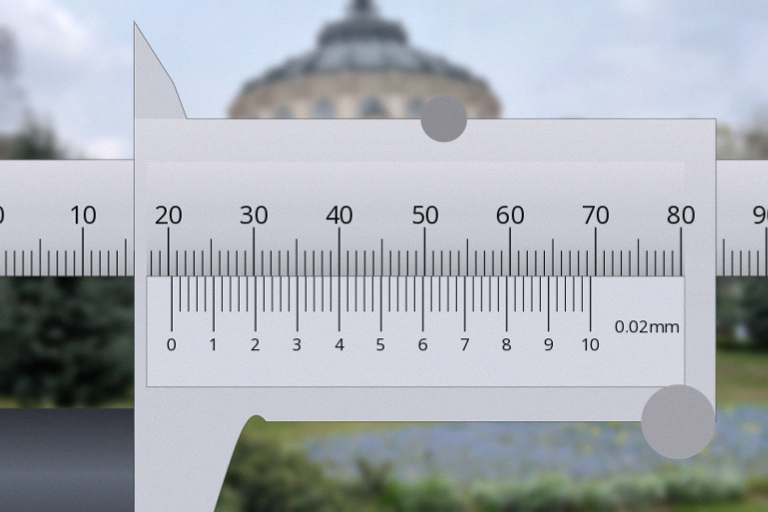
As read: 20.4; mm
